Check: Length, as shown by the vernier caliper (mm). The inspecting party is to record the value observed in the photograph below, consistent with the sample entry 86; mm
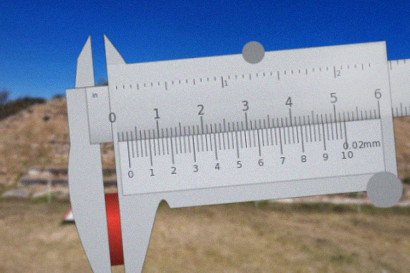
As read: 3.0; mm
